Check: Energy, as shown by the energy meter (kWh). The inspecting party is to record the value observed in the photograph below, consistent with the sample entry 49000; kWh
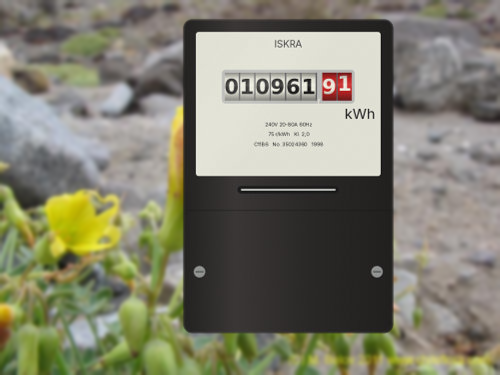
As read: 10961.91; kWh
